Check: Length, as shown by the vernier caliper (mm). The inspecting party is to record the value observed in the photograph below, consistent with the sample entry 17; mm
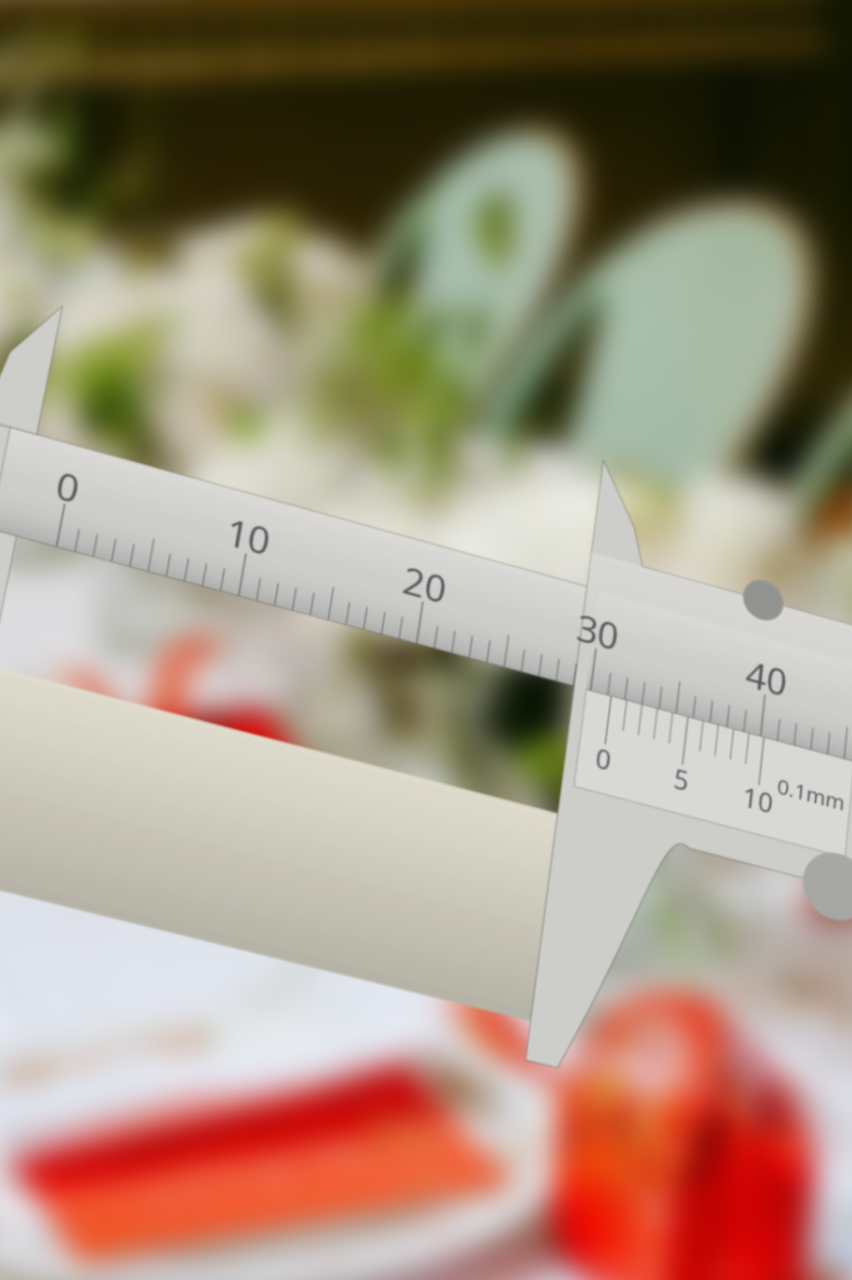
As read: 31.2; mm
